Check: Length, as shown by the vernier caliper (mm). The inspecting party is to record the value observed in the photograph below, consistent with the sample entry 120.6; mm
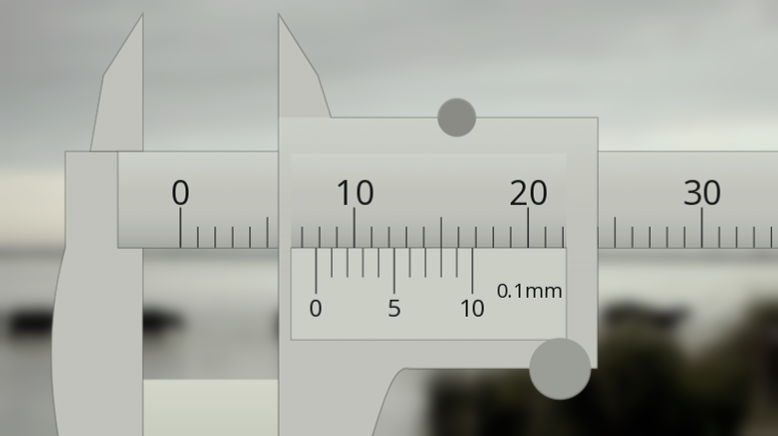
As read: 7.8; mm
